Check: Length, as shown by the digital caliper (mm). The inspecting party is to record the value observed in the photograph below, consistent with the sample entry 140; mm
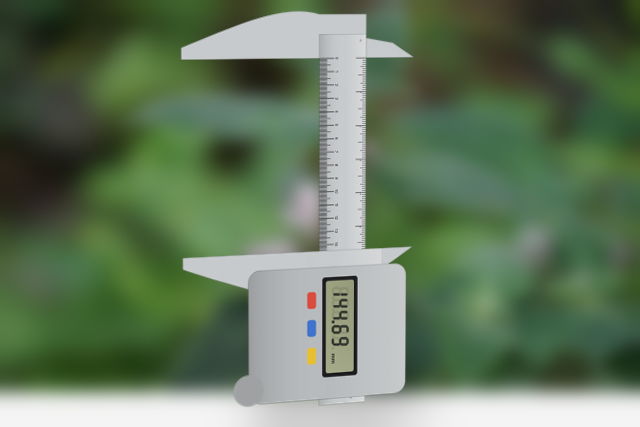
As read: 144.69; mm
